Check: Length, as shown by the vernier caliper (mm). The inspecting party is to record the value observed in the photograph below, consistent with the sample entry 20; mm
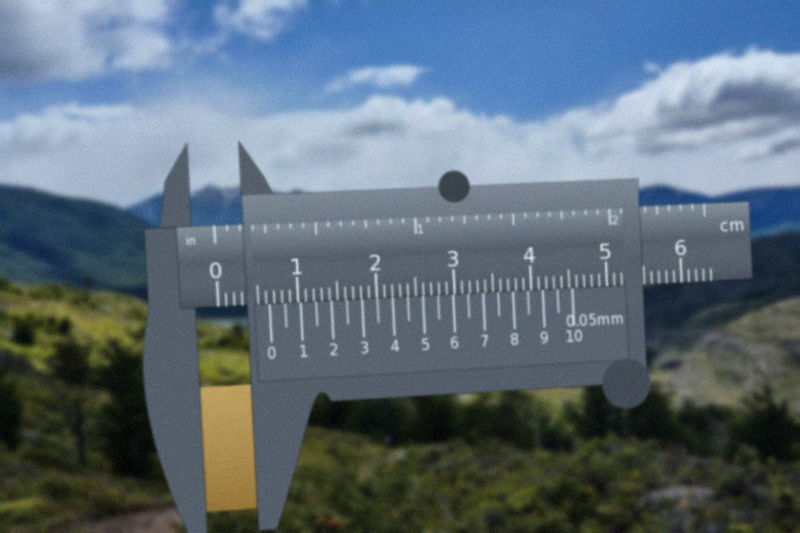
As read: 6.4; mm
